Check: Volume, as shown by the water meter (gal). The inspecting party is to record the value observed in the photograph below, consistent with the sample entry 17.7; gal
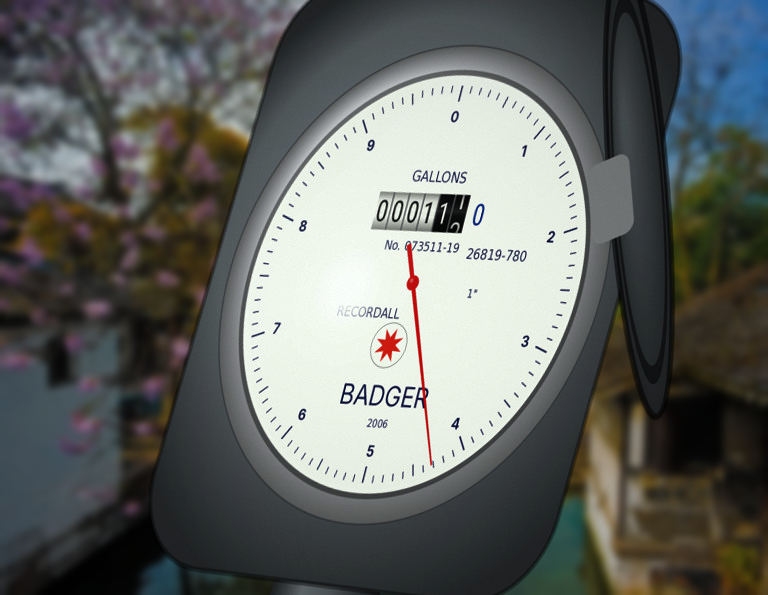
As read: 1114.3; gal
